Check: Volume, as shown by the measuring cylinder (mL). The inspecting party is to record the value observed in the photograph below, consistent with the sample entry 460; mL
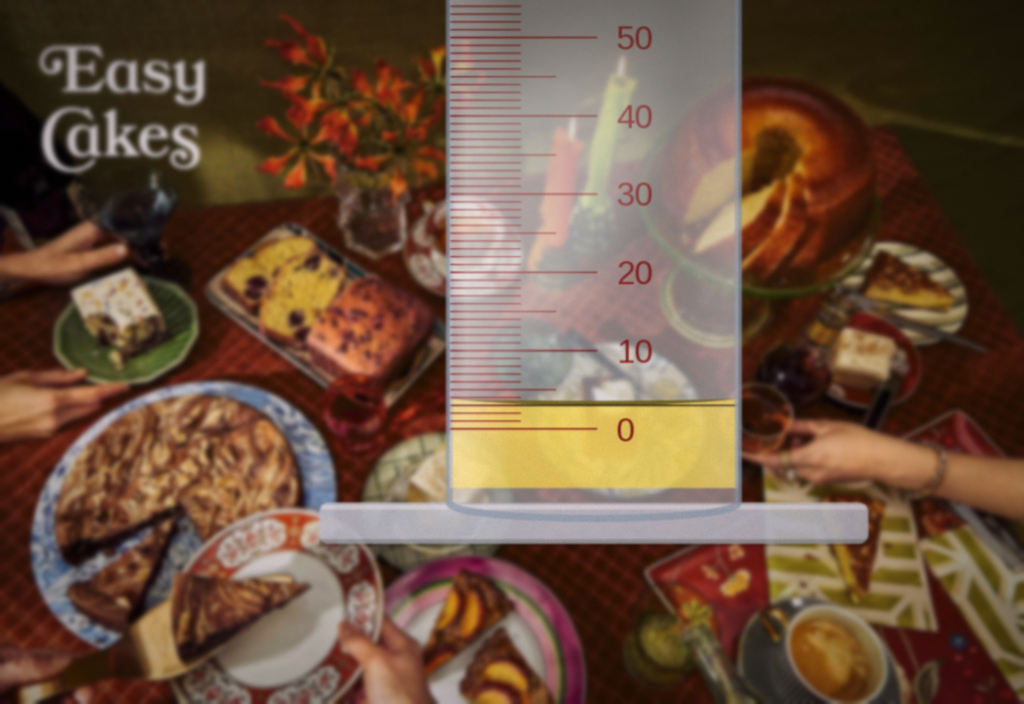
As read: 3; mL
